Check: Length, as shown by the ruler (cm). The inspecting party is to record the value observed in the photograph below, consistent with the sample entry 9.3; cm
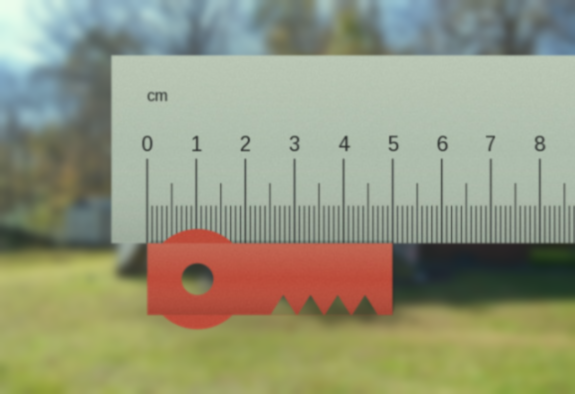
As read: 5; cm
